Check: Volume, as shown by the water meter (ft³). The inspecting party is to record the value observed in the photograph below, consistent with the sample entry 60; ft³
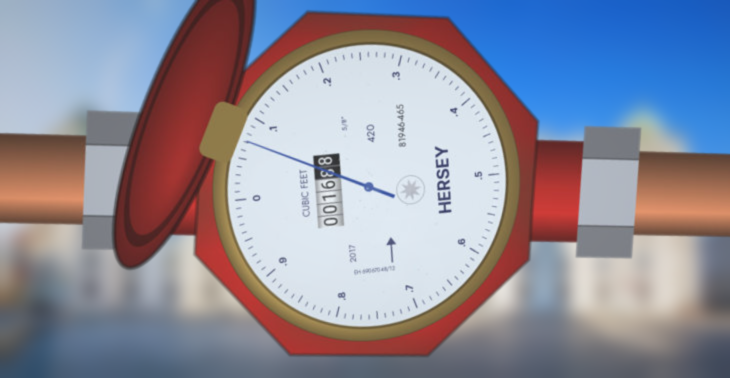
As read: 1688.07; ft³
